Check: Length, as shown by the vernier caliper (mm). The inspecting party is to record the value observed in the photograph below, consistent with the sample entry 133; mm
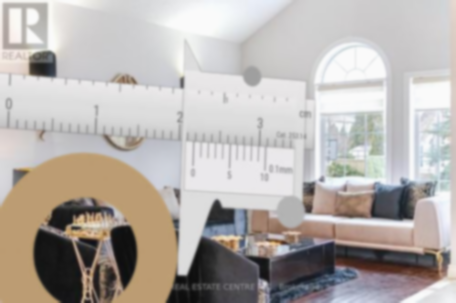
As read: 21.8; mm
